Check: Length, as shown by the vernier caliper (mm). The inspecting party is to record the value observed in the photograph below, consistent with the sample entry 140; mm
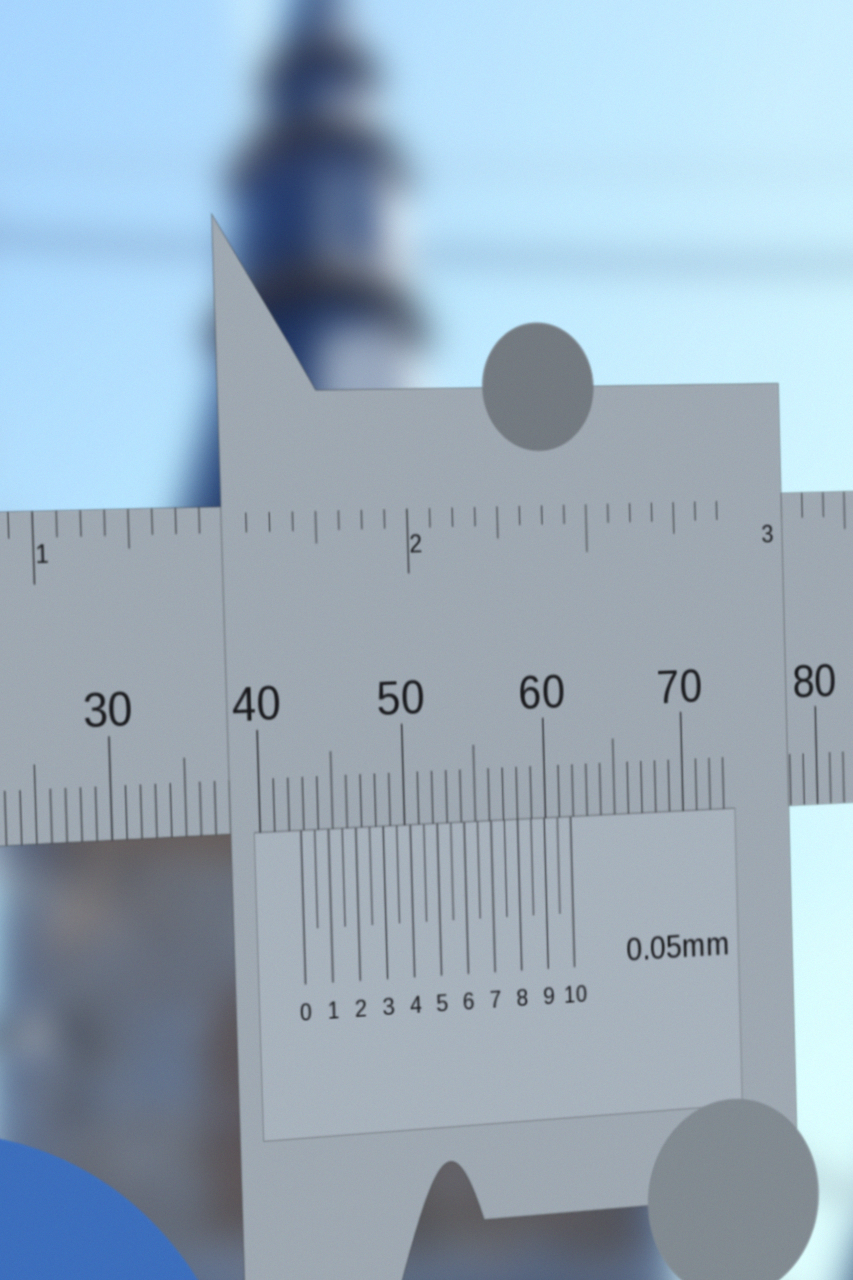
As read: 42.8; mm
